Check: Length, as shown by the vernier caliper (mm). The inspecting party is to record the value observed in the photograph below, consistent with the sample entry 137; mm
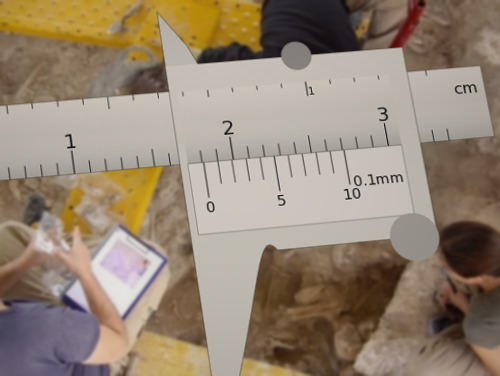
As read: 18.1; mm
